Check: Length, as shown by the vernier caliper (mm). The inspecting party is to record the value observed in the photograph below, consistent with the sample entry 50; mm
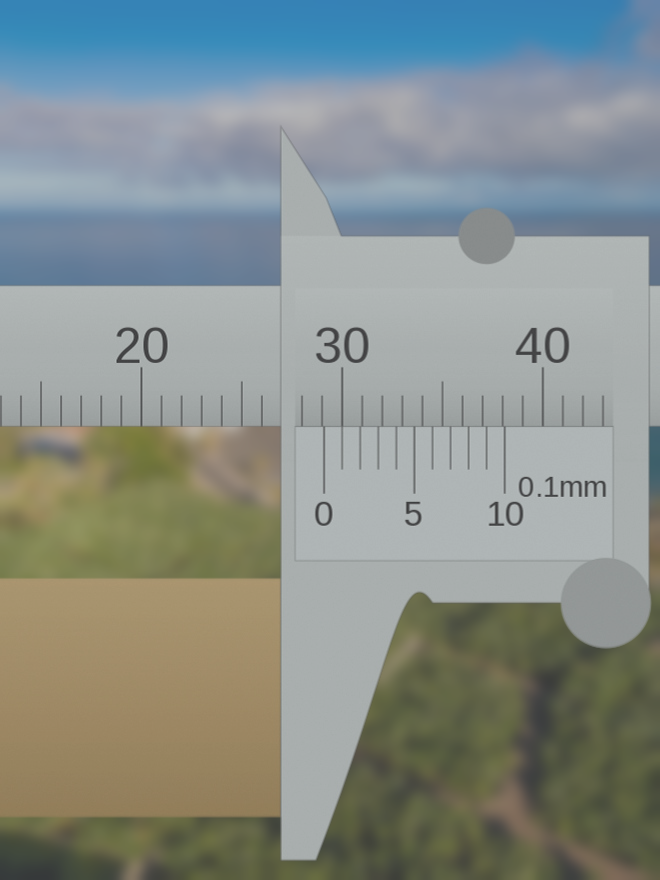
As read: 29.1; mm
